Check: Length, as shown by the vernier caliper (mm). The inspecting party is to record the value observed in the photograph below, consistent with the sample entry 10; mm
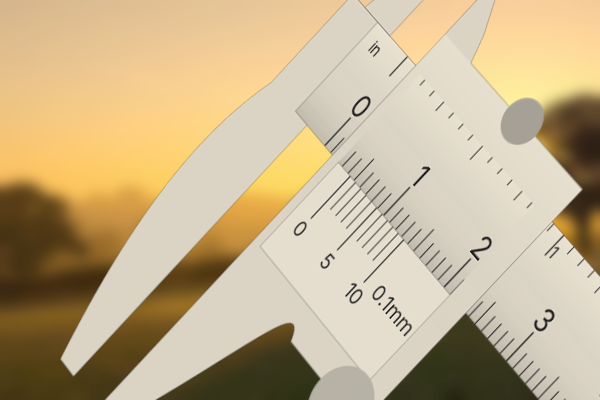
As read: 4.4; mm
